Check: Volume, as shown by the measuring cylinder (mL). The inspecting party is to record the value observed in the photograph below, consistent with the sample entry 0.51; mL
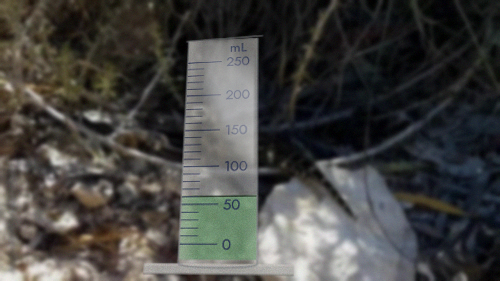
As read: 60; mL
